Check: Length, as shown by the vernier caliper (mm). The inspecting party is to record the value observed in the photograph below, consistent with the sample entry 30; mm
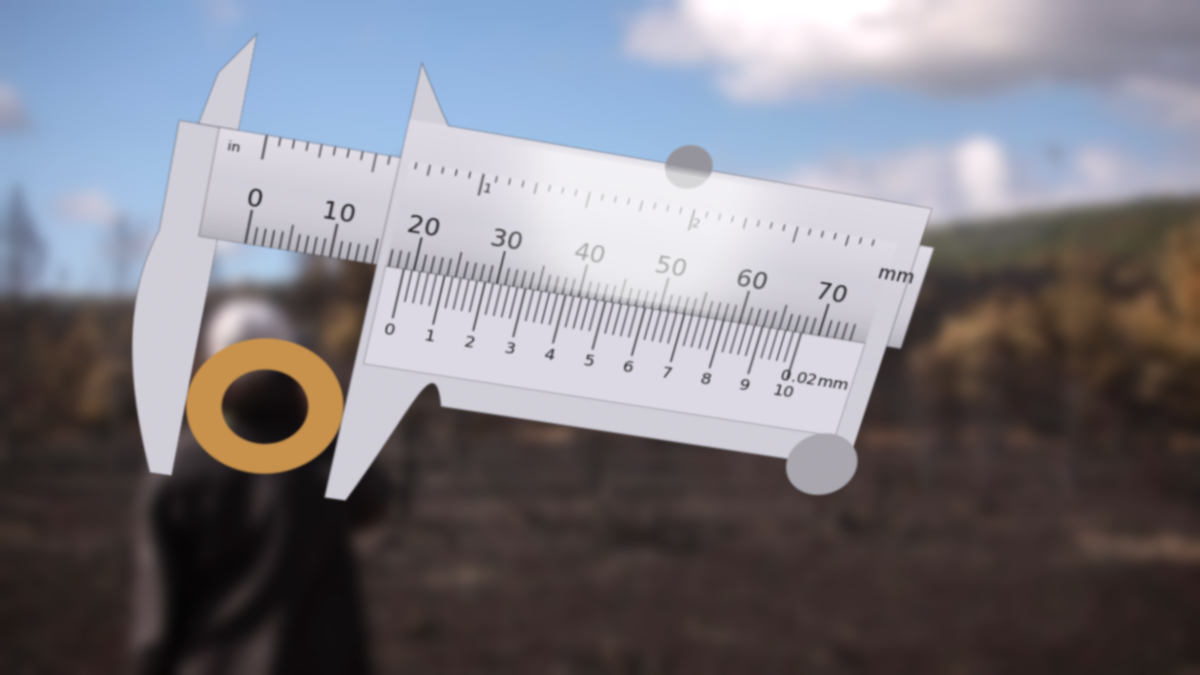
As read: 18.8; mm
